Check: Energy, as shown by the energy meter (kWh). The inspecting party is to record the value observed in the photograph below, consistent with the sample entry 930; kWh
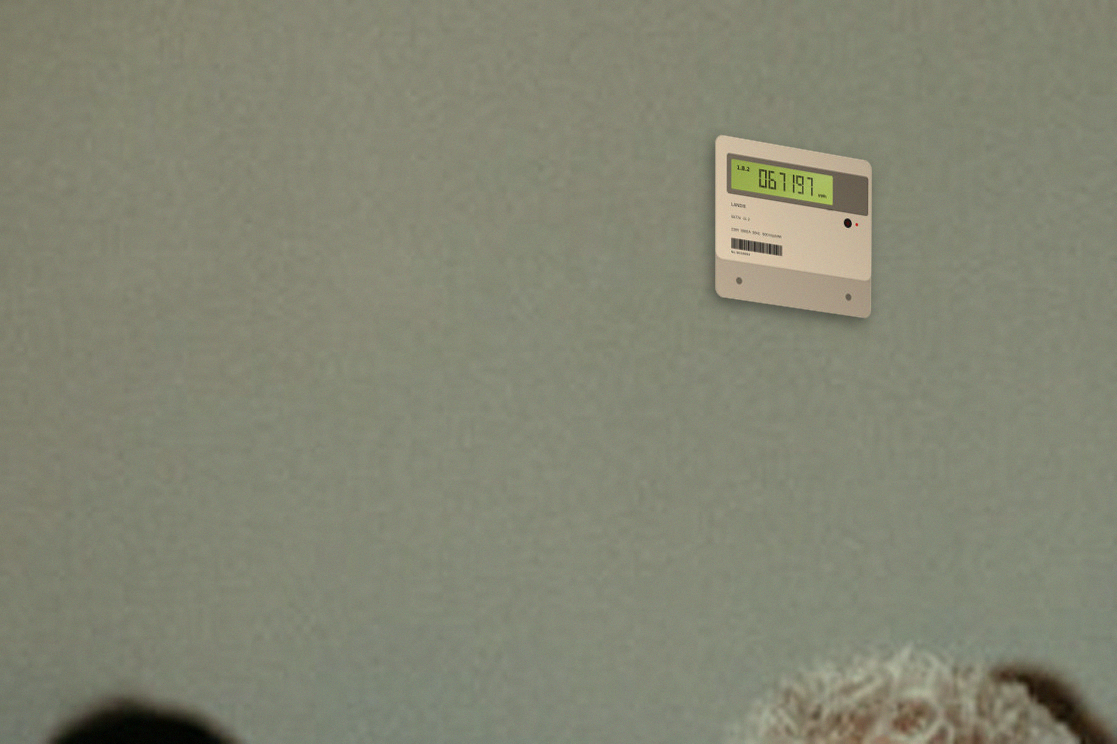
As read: 67197; kWh
